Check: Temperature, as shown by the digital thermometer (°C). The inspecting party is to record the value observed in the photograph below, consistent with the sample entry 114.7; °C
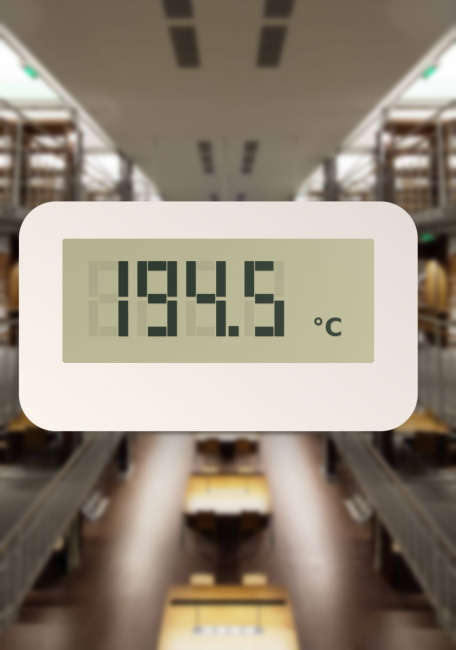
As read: 194.5; °C
